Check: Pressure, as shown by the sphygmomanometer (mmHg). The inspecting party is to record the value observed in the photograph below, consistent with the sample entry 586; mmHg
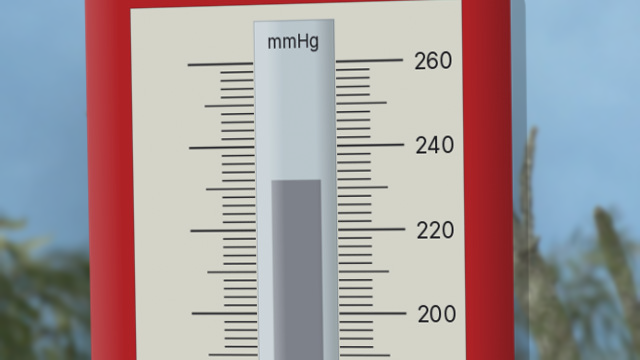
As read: 232; mmHg
